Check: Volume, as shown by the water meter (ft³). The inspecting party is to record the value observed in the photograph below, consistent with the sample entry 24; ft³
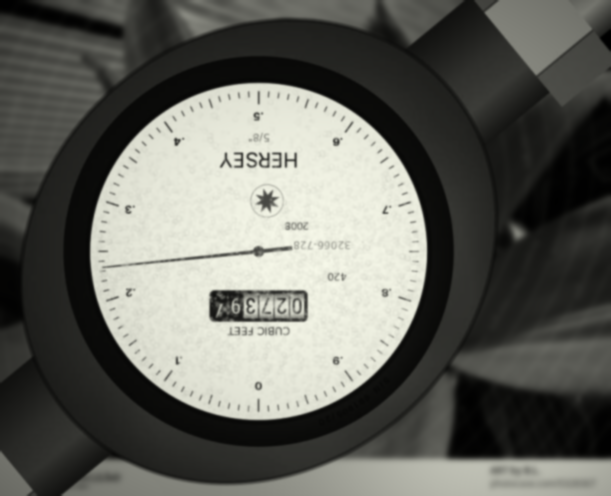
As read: 27397.23; ft³
